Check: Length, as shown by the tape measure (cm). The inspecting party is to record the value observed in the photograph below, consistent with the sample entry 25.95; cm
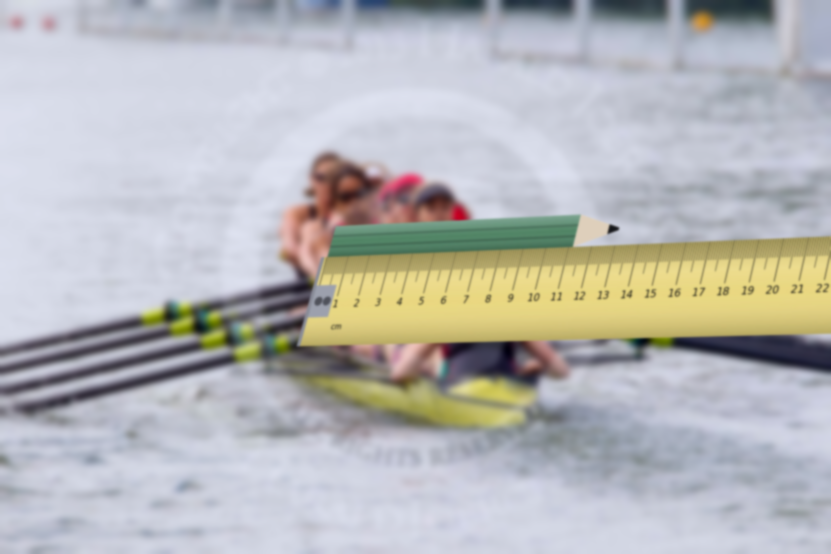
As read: 13; cm
